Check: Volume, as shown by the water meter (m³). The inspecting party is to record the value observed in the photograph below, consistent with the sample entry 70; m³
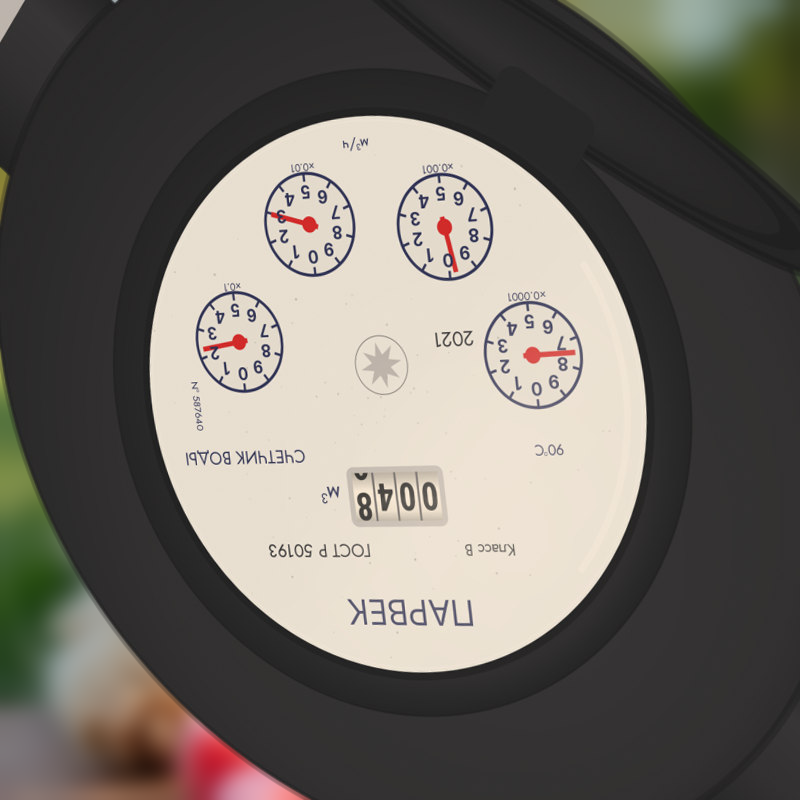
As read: 48.2297; m³
